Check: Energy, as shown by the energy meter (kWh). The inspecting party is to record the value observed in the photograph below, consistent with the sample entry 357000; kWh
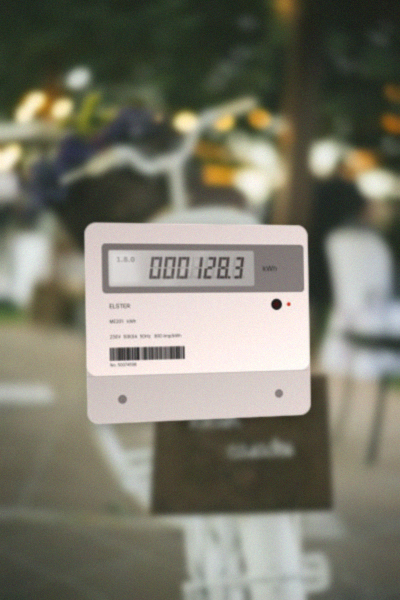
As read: 128.3; kWh
